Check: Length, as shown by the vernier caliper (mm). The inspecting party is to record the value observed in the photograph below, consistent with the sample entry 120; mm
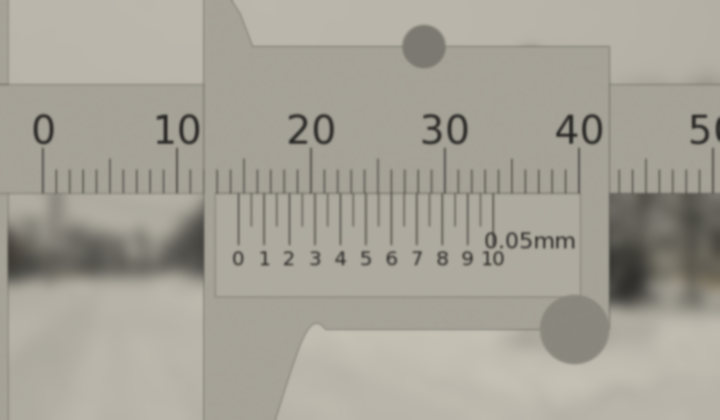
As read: 14.6; mm
